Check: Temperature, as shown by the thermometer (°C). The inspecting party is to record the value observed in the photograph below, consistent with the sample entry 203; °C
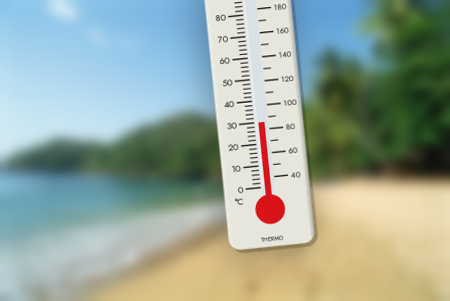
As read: 30; °C
